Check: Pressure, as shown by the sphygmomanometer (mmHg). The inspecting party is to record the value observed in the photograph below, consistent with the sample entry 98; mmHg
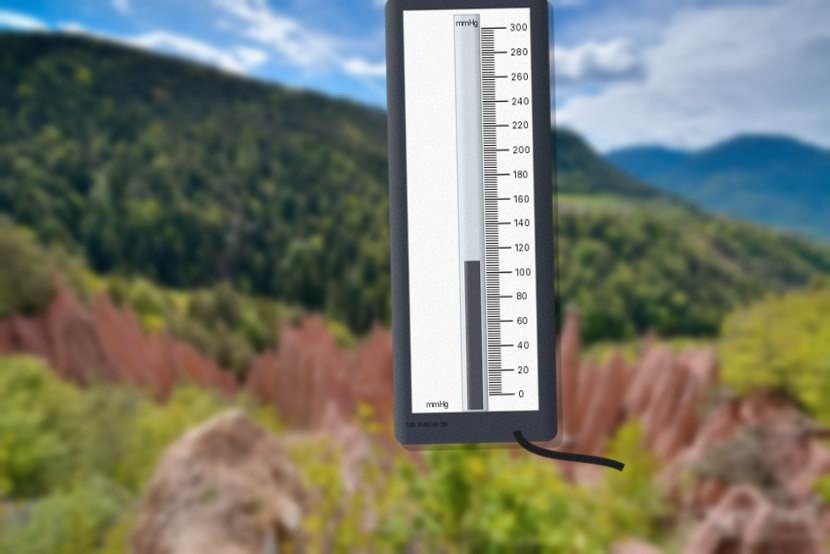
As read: 110; mmHg
